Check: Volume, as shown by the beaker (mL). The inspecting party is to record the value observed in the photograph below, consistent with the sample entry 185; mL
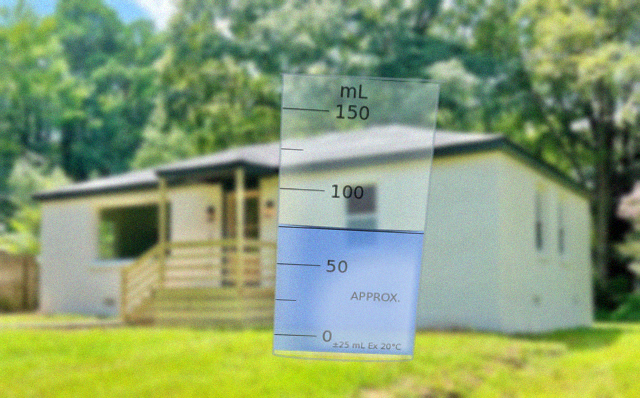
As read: 75; mL
